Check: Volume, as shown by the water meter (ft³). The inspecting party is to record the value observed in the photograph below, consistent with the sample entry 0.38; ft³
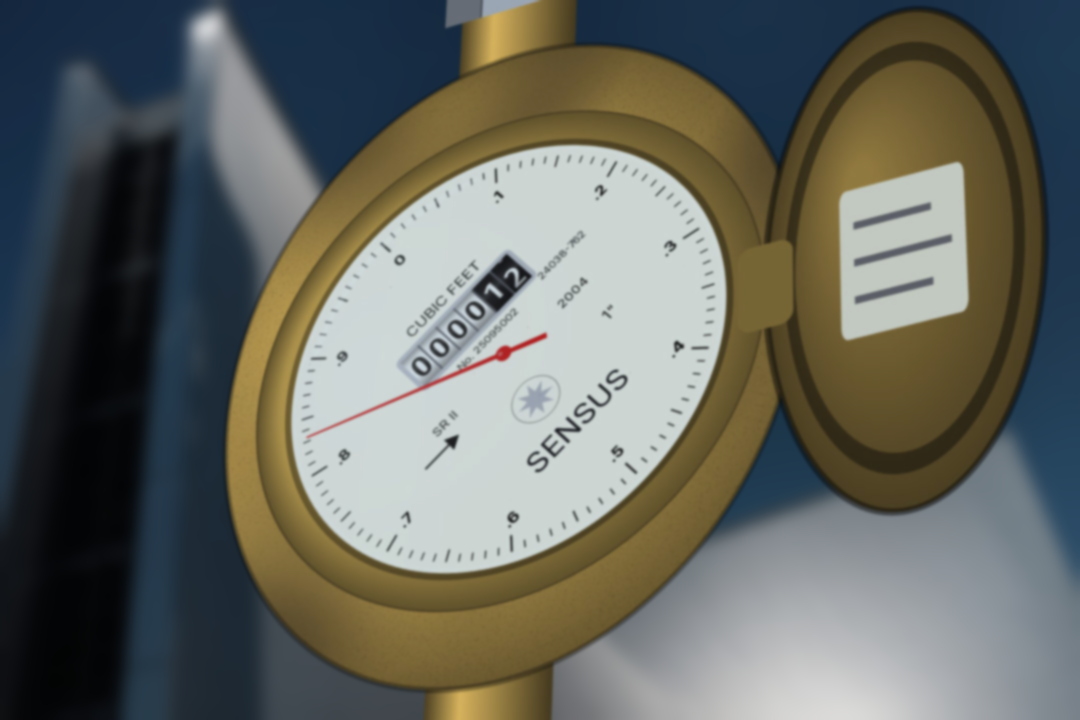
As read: 11.83; ft³
